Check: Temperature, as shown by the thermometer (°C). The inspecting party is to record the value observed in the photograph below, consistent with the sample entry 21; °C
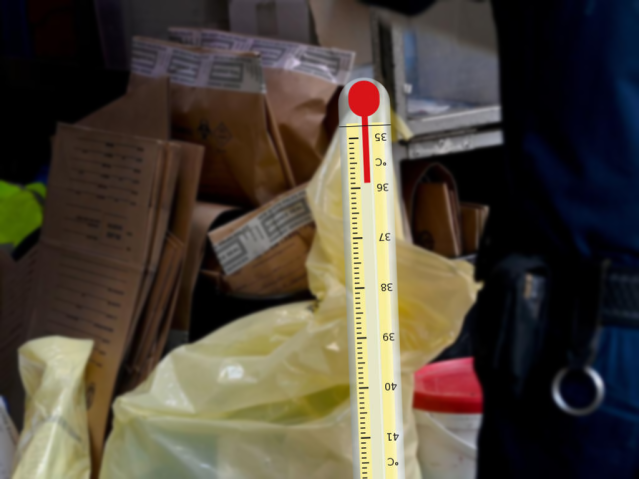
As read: 35.9; °C
